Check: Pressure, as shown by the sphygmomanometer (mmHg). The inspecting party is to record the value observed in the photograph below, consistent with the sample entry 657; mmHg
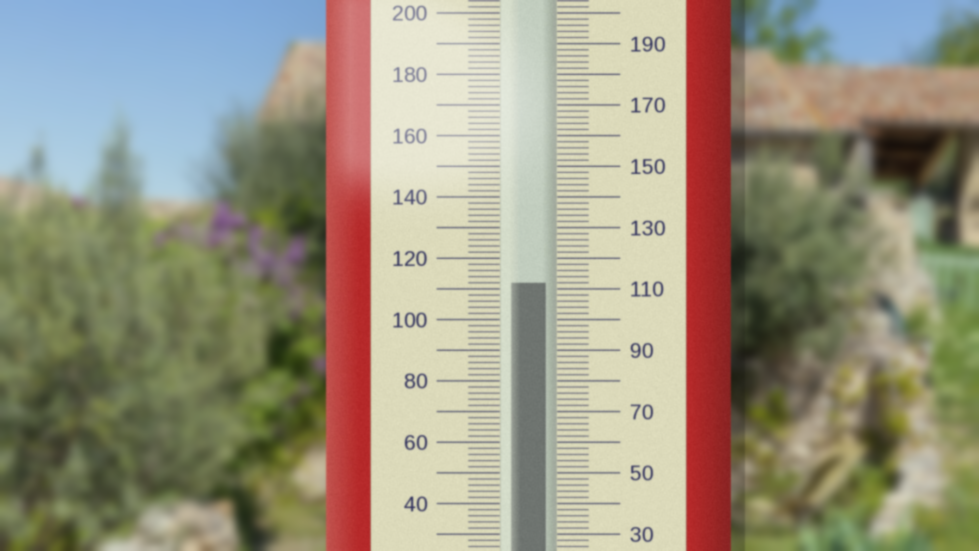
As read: 112; mmHg
